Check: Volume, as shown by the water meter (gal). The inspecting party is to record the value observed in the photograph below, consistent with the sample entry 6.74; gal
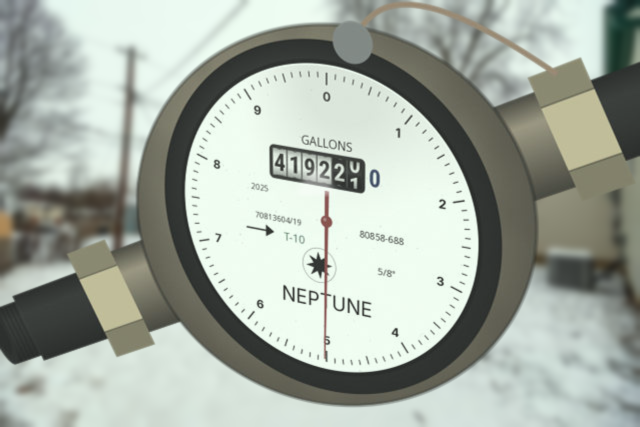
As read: 4192205.0; gal
